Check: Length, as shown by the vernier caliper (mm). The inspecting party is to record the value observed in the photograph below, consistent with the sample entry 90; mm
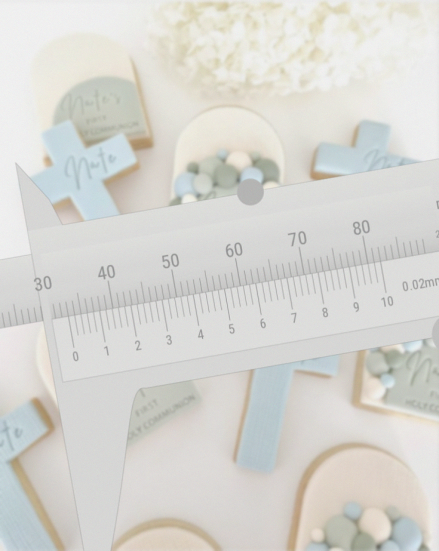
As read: 33.0; mm
